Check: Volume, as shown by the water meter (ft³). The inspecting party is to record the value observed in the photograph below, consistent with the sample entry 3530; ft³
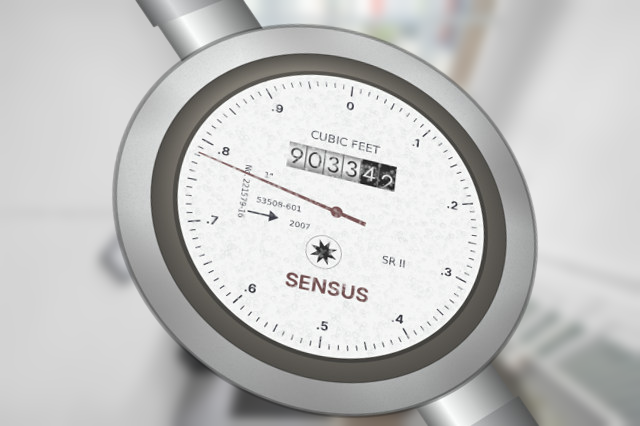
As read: 903341.78; ft³
